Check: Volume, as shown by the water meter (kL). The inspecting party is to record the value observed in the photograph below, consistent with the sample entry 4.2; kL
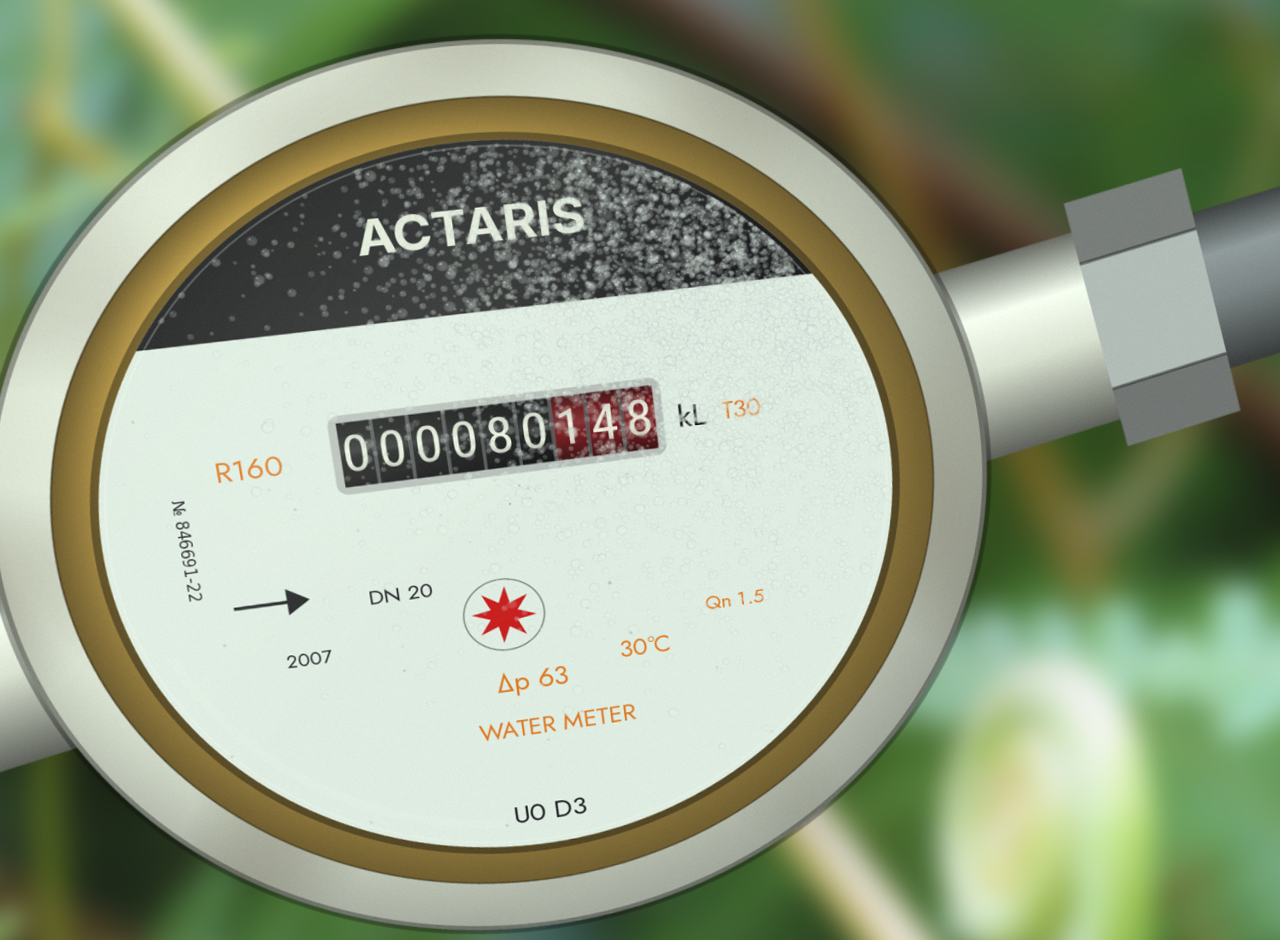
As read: 80.148; kL
